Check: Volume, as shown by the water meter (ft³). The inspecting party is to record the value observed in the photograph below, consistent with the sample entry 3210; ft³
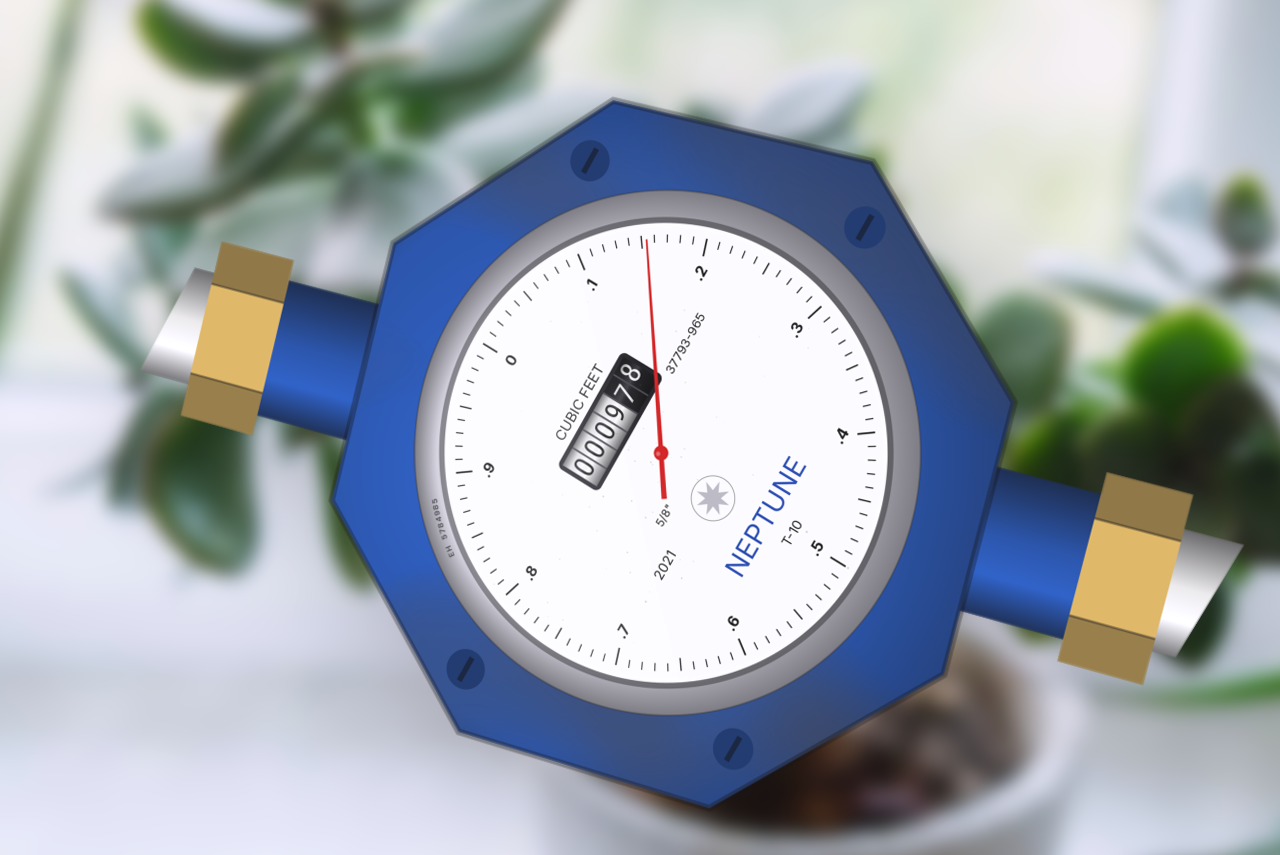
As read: 978.15; ft³
